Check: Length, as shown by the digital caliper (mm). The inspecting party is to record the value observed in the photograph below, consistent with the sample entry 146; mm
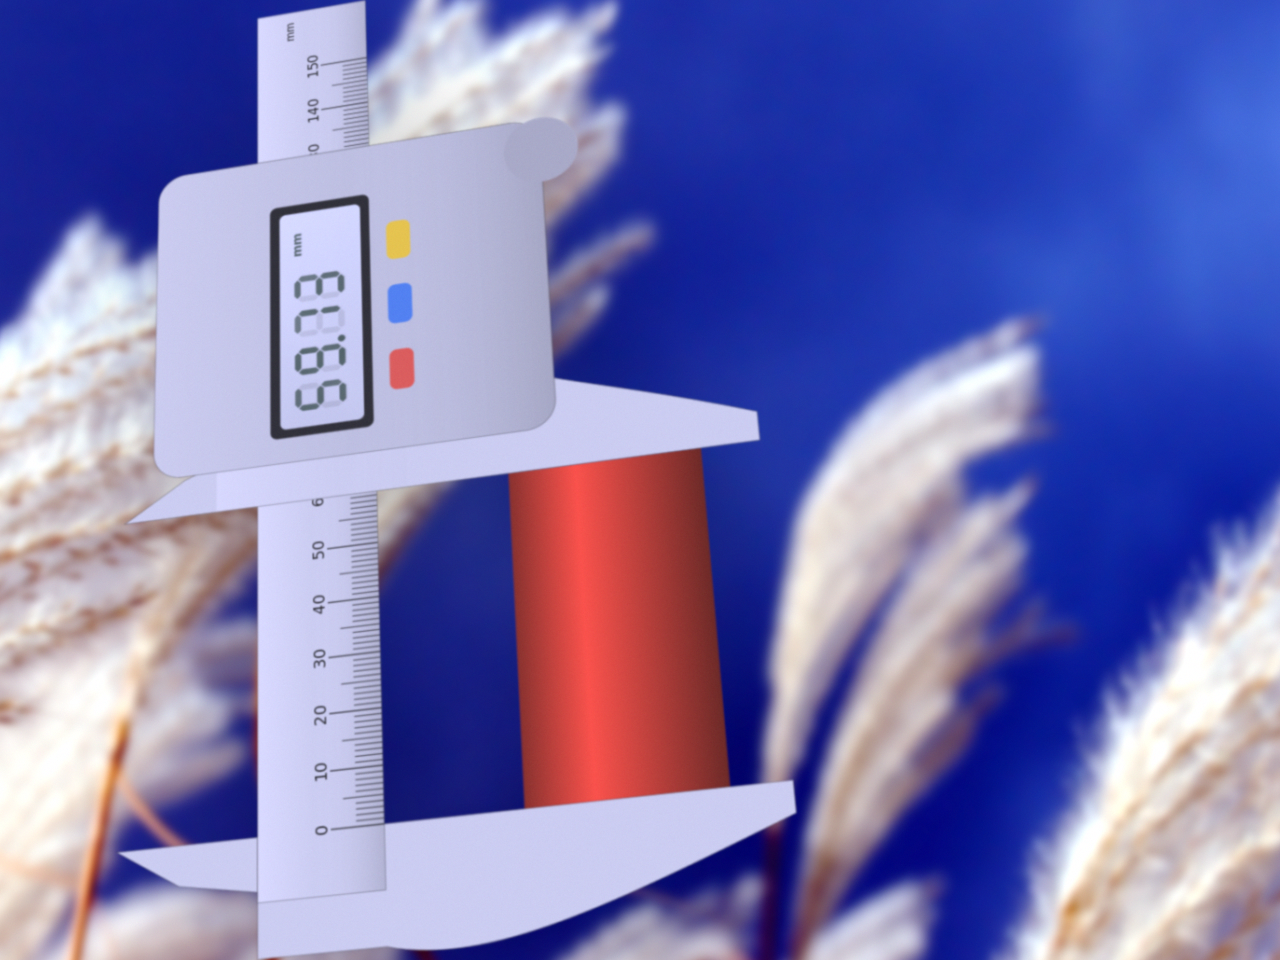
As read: 59.73; mm
